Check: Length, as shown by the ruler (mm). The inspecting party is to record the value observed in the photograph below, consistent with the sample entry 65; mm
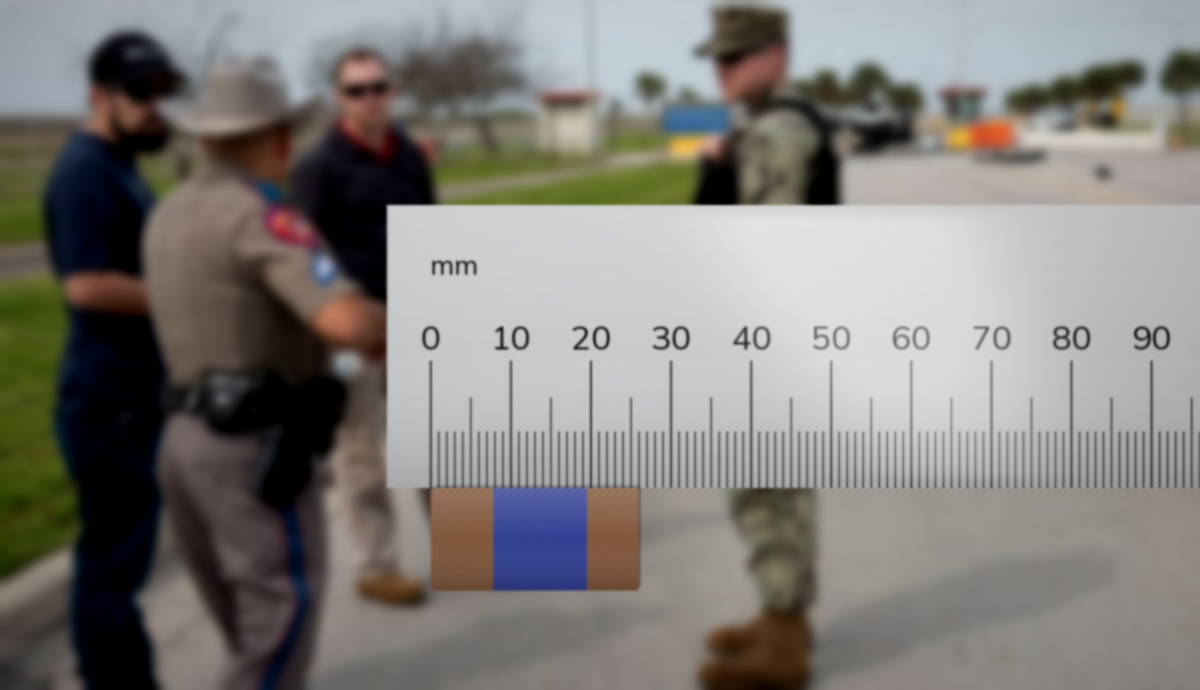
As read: 26; mm
